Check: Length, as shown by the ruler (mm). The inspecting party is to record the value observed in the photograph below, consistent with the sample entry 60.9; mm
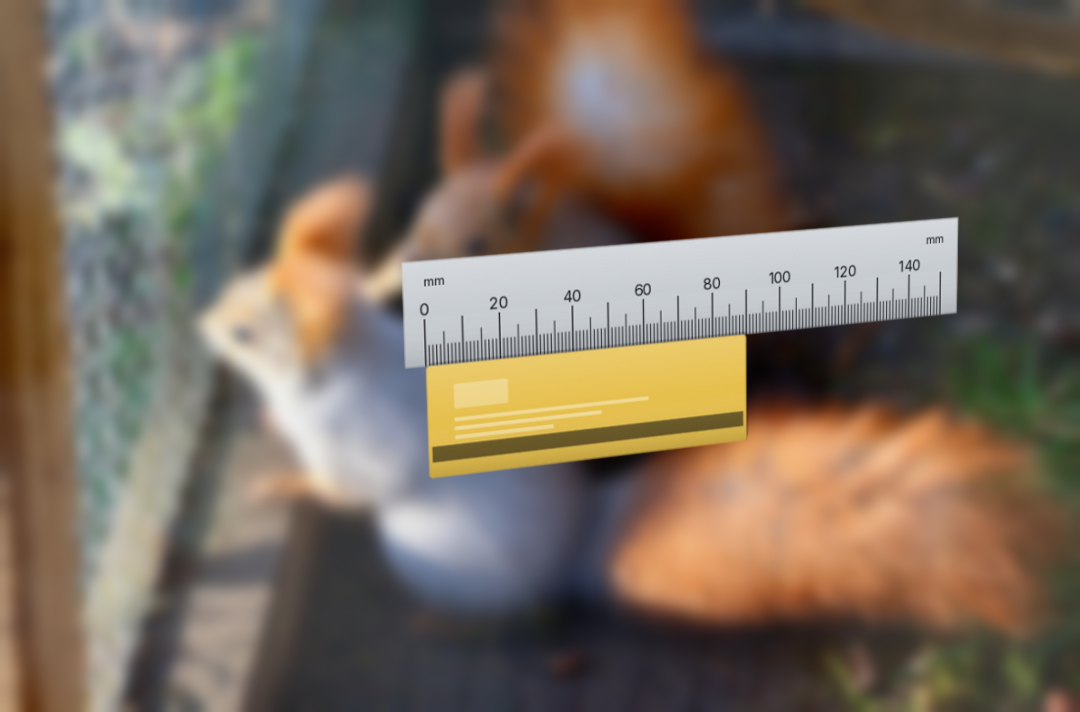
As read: 90; mm
